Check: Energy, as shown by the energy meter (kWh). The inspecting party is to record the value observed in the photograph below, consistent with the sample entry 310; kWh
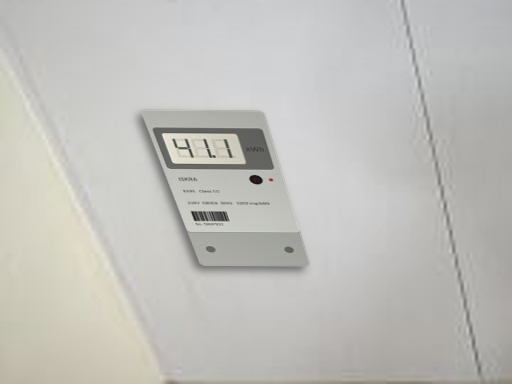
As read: 41.1; kWh
